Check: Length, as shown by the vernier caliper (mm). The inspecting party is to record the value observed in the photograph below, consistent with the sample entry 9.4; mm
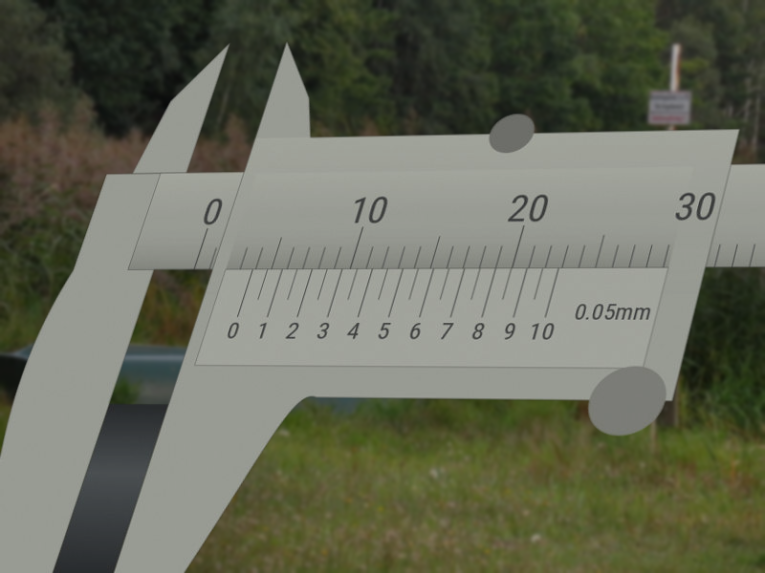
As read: 3.8; mm
